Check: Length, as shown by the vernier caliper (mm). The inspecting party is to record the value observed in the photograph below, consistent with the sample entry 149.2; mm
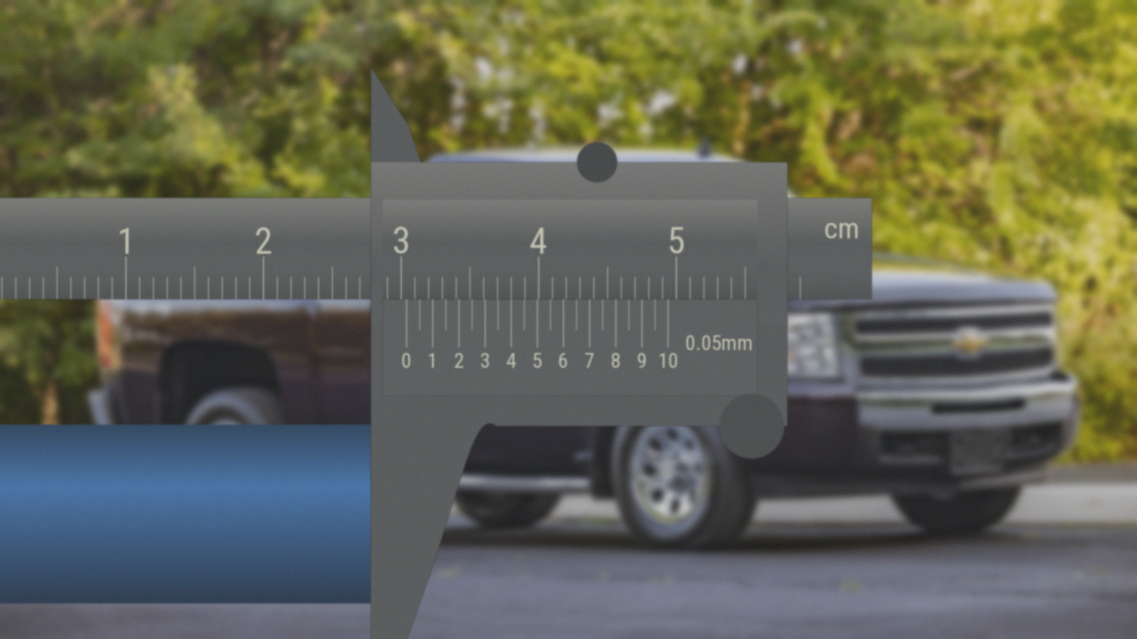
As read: 30.4; mm
